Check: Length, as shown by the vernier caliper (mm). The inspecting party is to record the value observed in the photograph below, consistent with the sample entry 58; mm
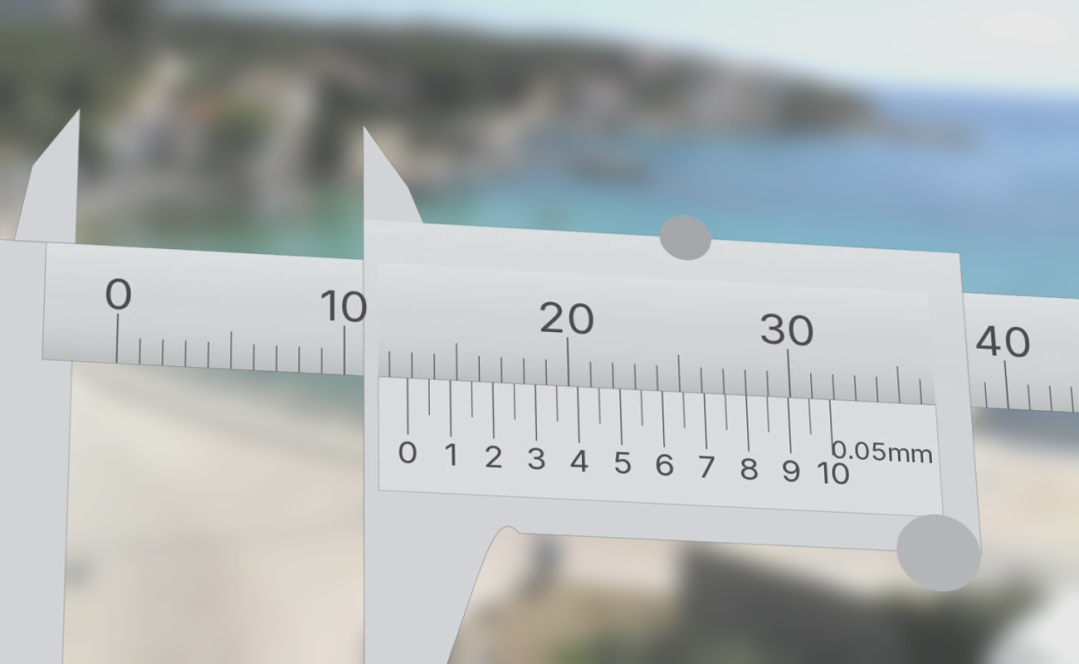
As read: 12.80; mm
